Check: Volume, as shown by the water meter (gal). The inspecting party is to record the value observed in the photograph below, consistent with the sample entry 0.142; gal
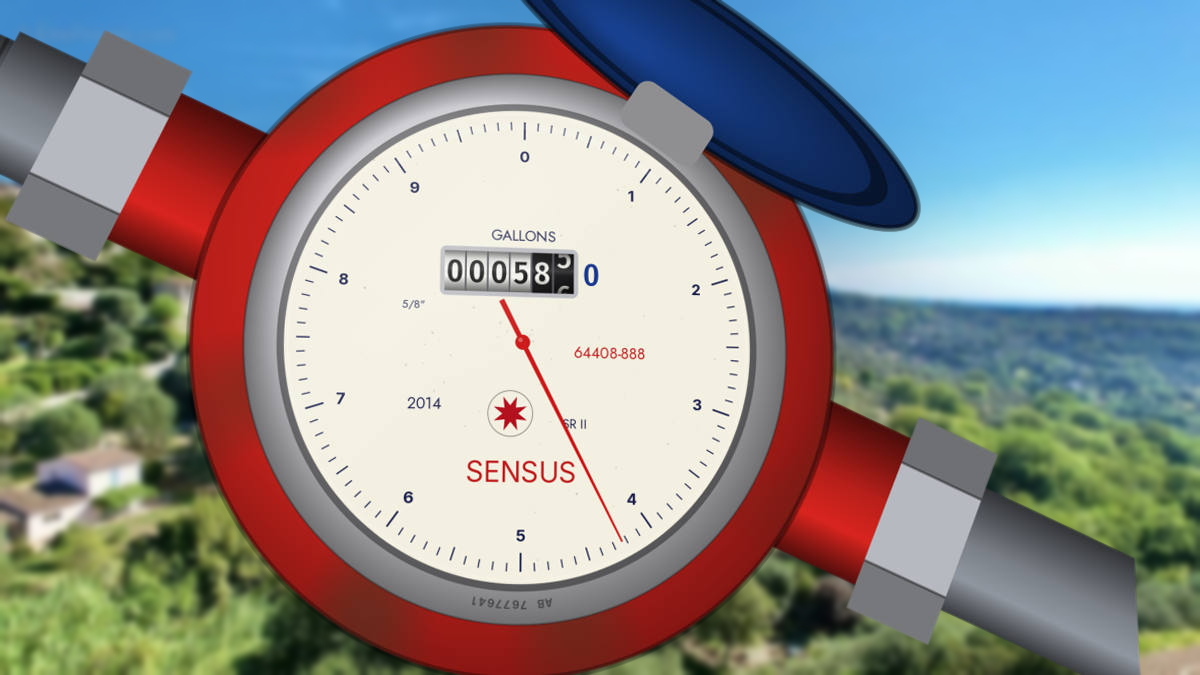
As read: 5854.2; gal
